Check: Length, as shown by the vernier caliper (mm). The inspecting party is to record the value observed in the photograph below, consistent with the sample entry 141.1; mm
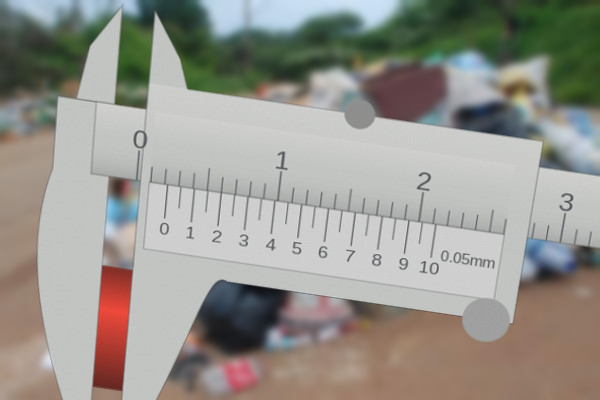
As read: 2.2; mm
